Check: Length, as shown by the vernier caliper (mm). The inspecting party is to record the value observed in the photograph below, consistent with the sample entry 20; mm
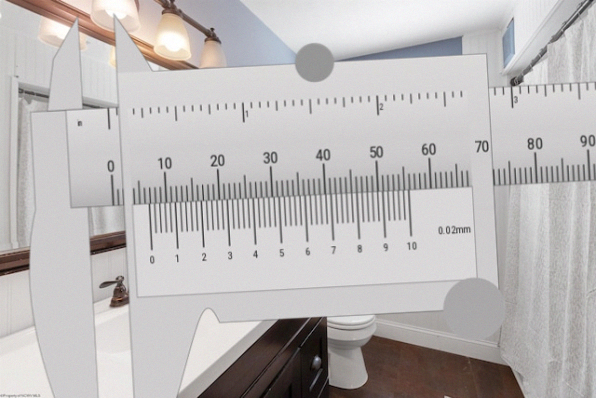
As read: 6.8; mm
